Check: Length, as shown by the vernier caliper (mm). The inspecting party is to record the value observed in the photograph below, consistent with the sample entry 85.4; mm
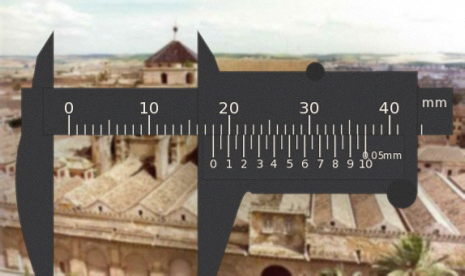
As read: 18.0; mm
